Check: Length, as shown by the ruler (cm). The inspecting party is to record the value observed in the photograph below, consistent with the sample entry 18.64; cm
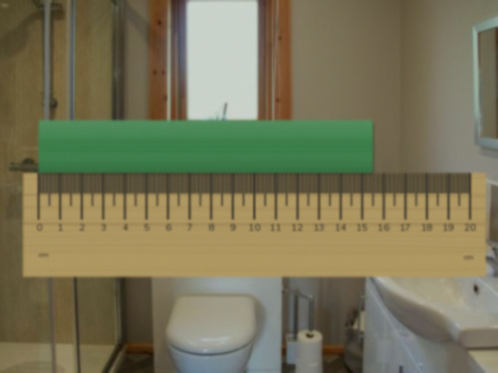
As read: 15.5; cm
